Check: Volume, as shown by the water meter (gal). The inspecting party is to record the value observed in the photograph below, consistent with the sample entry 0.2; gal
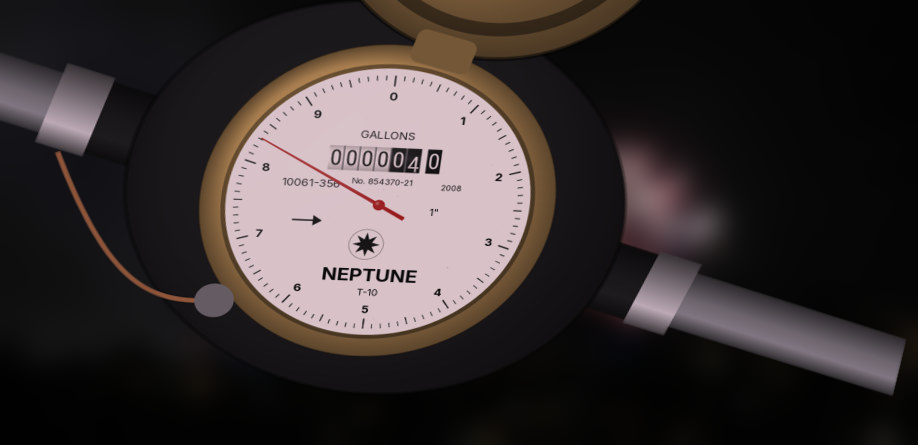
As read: 38.3; gal
